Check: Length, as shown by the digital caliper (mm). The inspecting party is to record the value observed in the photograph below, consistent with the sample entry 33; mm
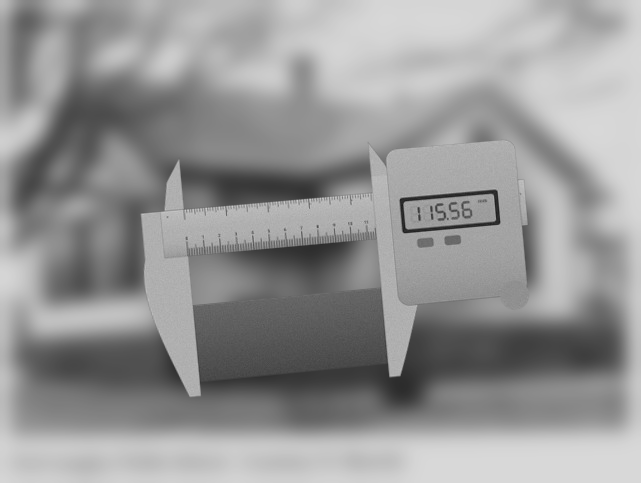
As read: 115.56; mm
